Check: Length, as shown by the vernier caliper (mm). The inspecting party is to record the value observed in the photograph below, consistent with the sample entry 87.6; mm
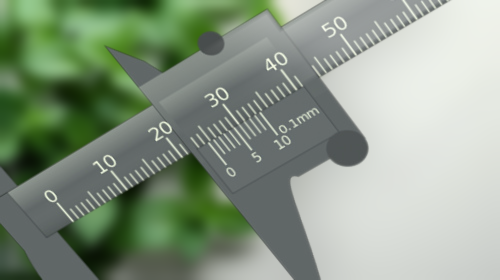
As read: 24.6; mm
